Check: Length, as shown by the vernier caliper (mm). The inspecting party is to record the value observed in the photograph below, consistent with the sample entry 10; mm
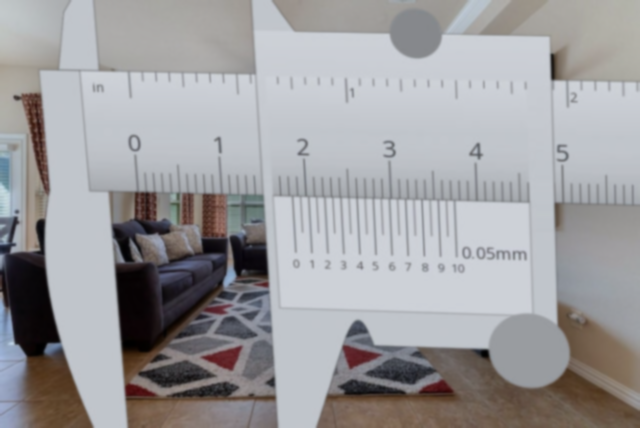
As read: 18.4; mm
